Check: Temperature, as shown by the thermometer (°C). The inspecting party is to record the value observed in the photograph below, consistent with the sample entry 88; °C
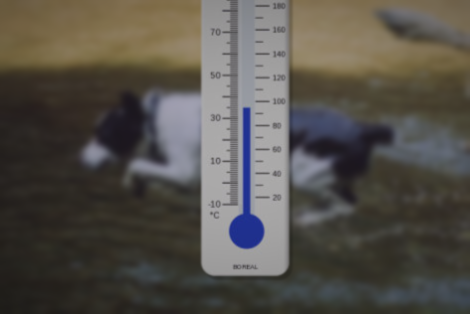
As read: 35; °C
